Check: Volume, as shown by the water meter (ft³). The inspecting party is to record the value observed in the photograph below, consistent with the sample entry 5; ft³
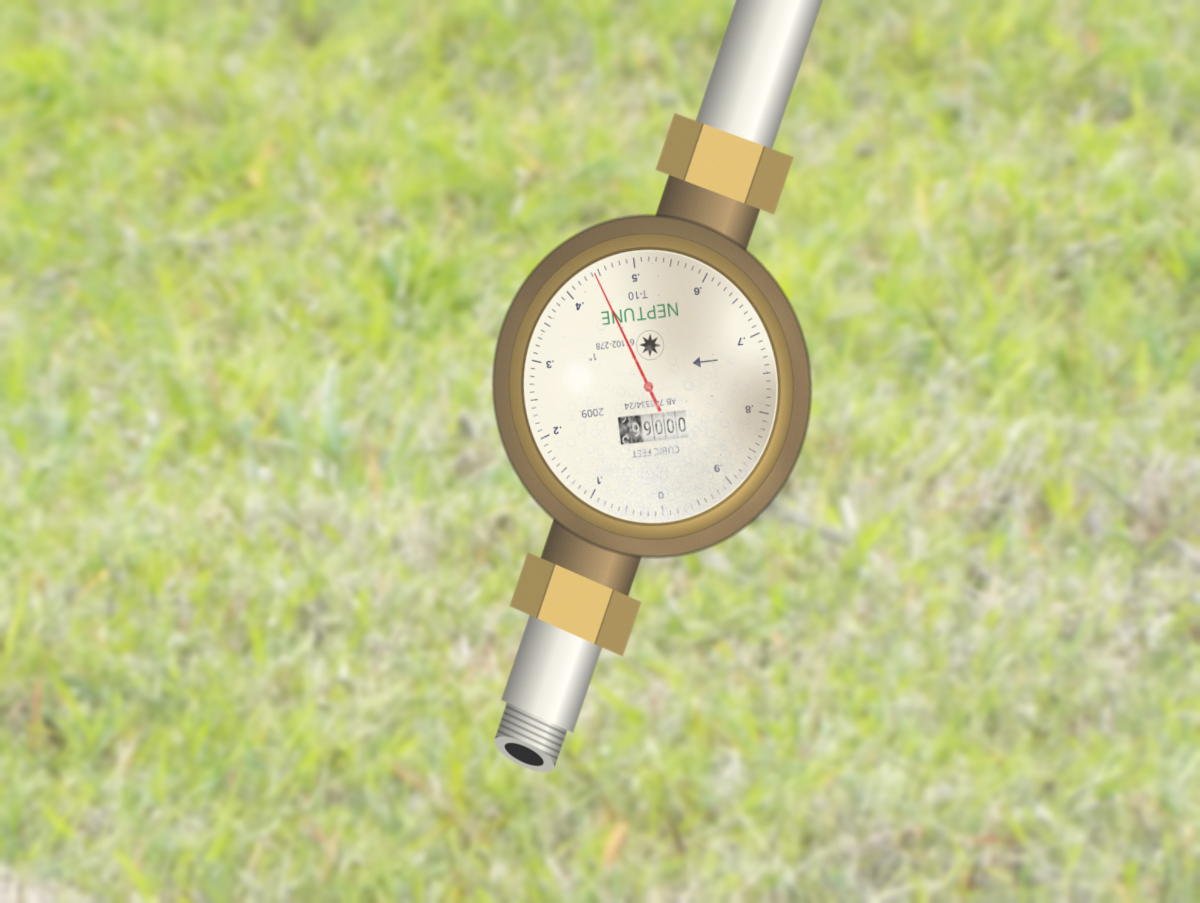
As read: 665.44; ft³
